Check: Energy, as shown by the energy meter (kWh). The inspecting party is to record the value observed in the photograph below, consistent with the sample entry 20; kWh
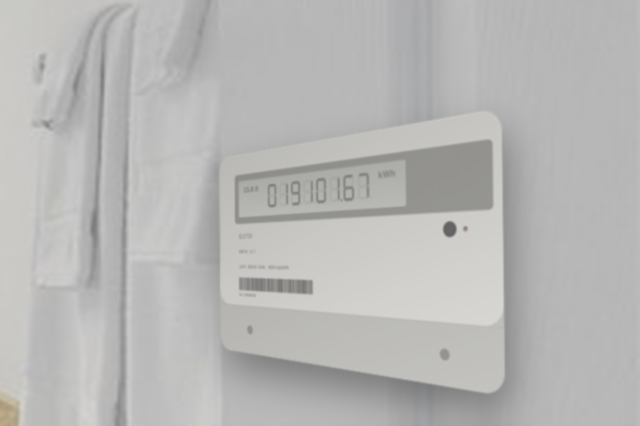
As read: 19101.67; kWh
